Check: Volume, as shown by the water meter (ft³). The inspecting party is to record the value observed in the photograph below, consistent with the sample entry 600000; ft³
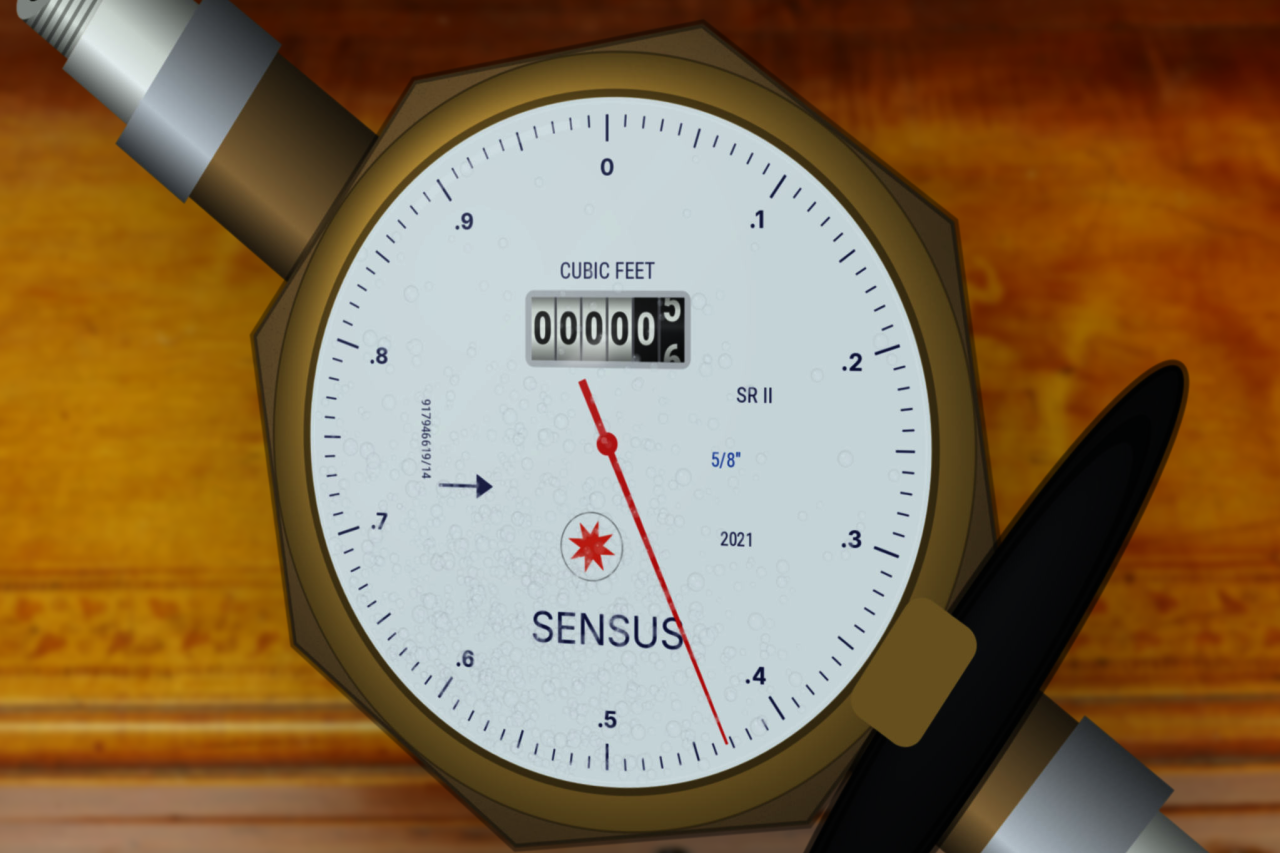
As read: 5.43; ft³
